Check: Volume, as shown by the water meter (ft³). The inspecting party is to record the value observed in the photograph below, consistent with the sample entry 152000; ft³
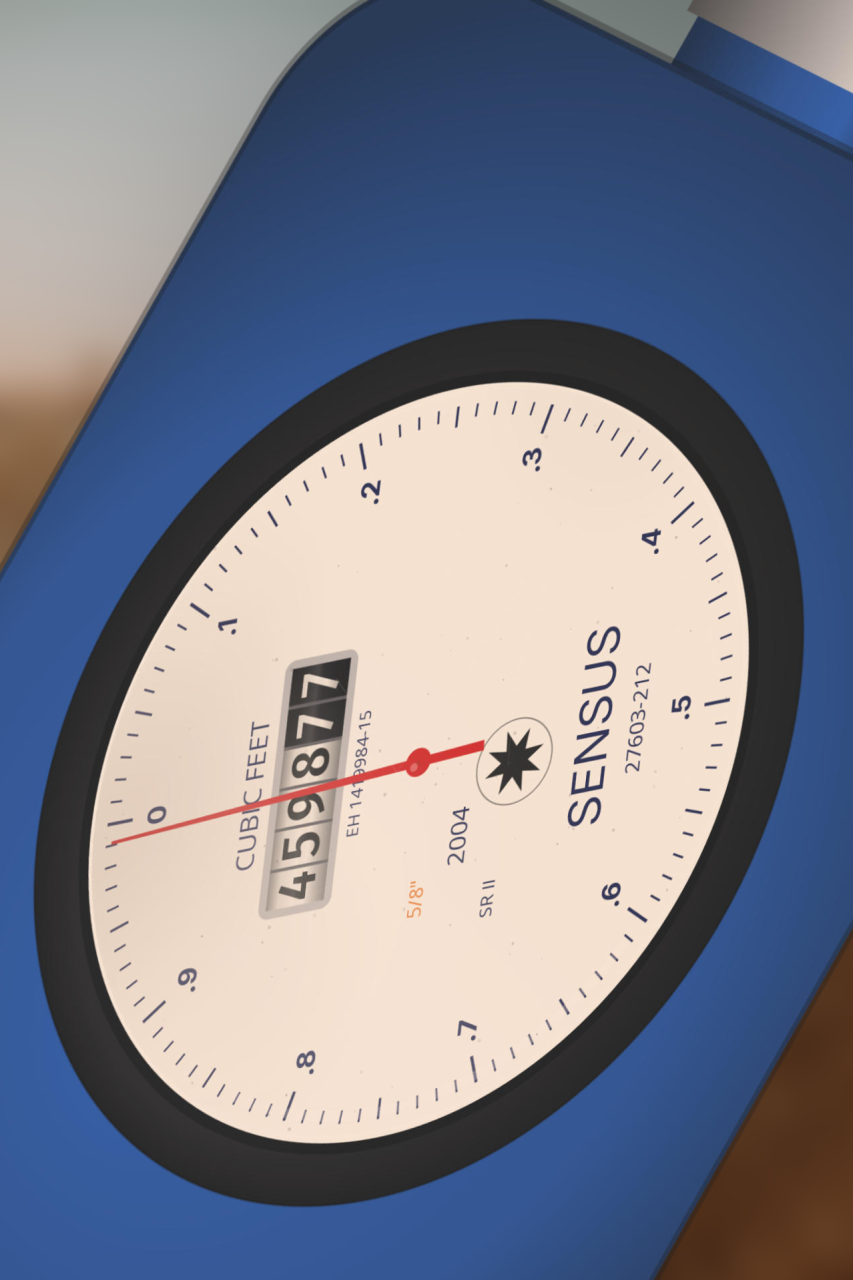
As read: 459876.99; ft³
